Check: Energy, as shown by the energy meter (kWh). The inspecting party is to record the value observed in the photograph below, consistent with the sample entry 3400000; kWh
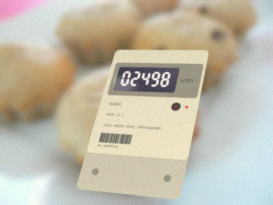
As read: 2498; kWh
